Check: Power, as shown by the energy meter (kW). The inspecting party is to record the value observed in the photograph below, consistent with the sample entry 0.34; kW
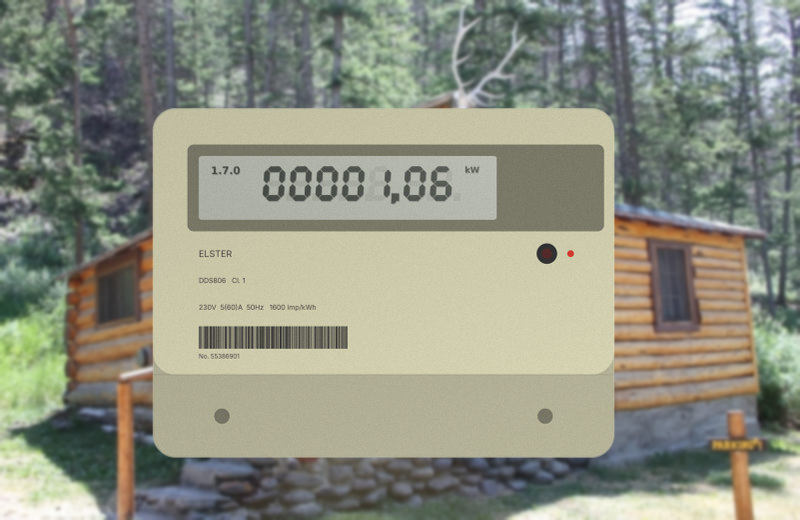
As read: 1.06; kW
